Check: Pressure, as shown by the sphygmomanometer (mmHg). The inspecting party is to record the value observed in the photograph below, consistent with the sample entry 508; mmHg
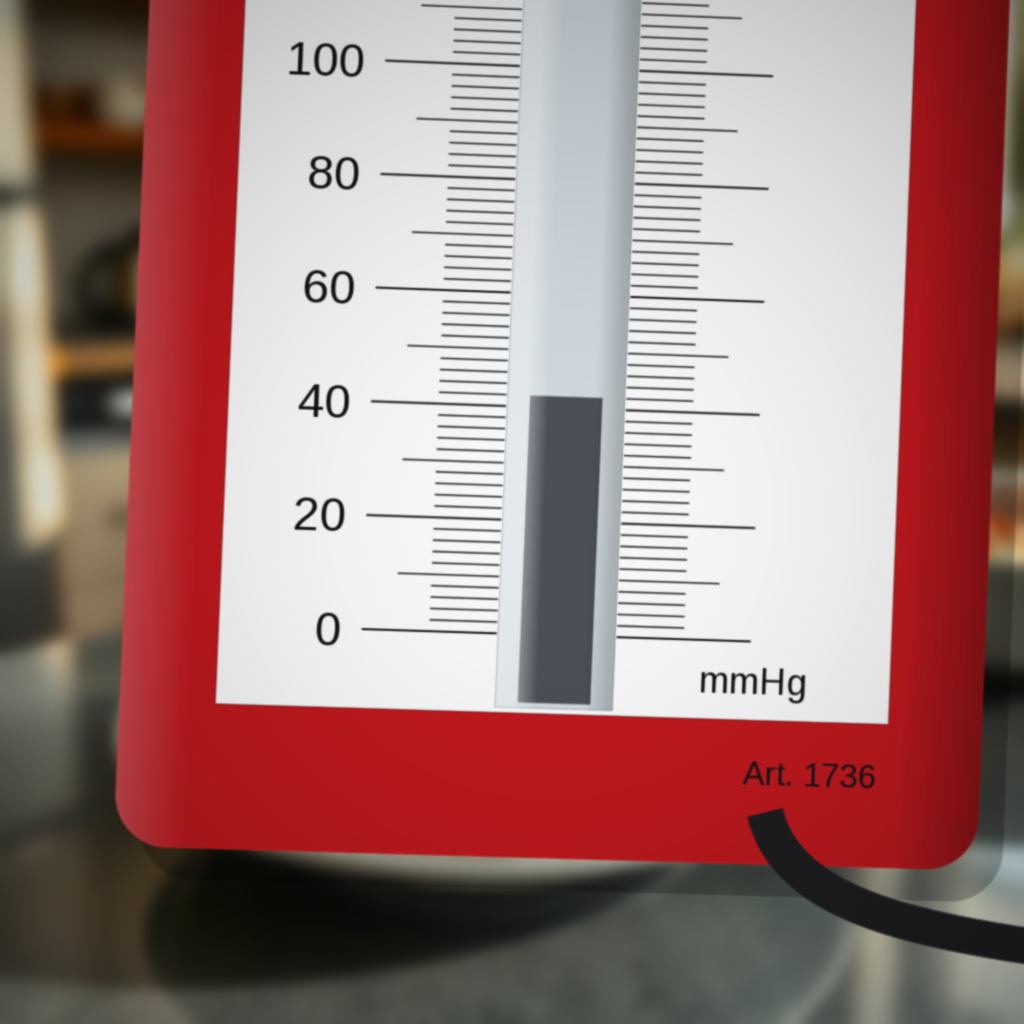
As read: 42; mmHg
